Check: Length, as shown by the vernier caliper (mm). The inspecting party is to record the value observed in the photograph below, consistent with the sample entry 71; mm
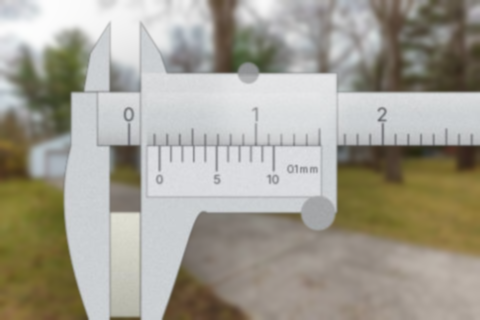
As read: 2.4; mm
